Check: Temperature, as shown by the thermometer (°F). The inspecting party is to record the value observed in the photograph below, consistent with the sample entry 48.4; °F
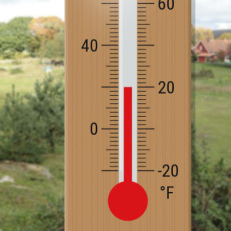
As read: 20; °F
